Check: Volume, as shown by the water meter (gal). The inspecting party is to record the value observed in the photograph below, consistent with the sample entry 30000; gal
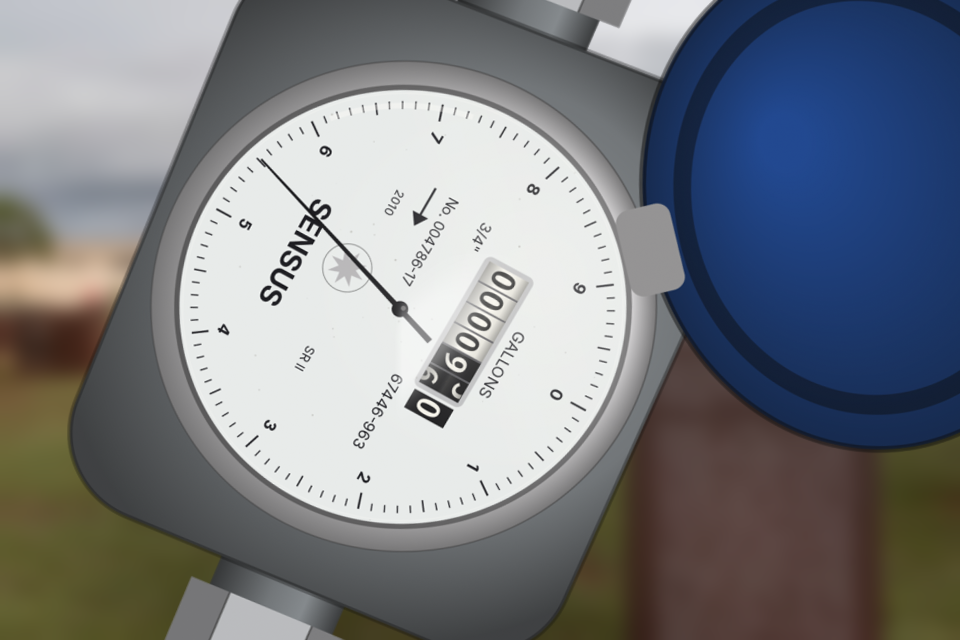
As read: 955.5; gal
